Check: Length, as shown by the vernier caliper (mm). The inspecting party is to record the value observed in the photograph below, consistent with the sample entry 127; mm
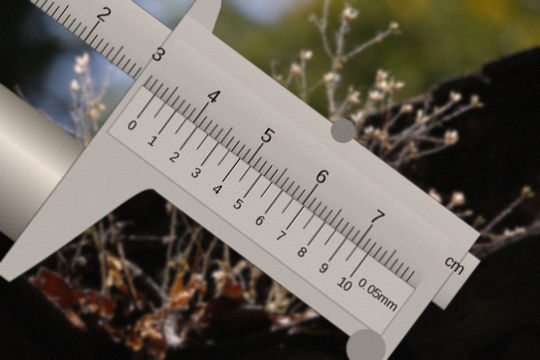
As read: 33.0; mm
